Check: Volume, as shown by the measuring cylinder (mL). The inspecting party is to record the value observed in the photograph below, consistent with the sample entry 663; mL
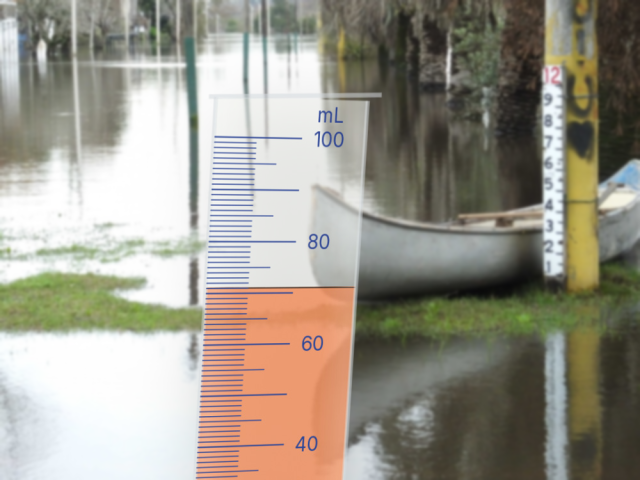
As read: 71; mL
